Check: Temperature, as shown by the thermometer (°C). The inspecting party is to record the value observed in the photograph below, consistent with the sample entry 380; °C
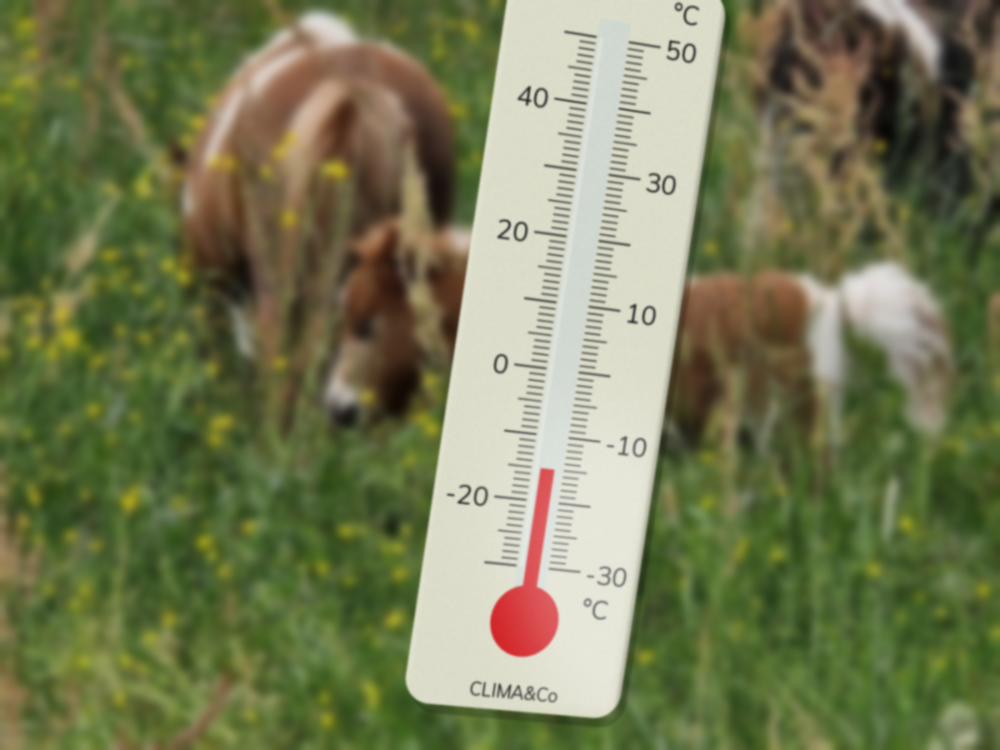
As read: -15; °C
